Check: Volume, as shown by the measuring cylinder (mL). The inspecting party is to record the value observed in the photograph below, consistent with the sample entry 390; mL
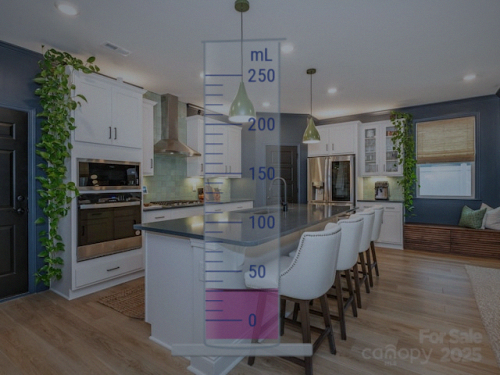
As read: 30; mL
